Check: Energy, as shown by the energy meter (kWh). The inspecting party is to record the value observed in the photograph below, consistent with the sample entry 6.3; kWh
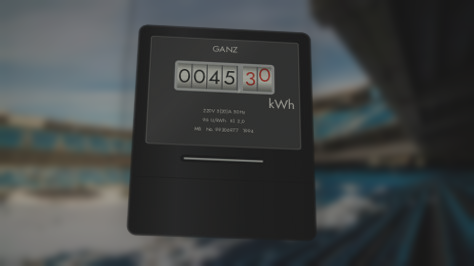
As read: 45.30; kWh
